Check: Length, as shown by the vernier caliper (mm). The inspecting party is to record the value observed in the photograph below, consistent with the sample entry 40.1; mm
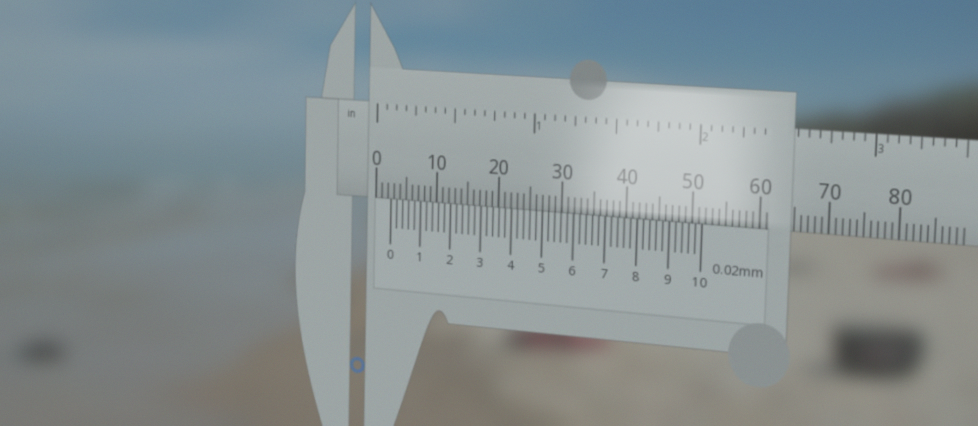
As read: 2.5; mm
